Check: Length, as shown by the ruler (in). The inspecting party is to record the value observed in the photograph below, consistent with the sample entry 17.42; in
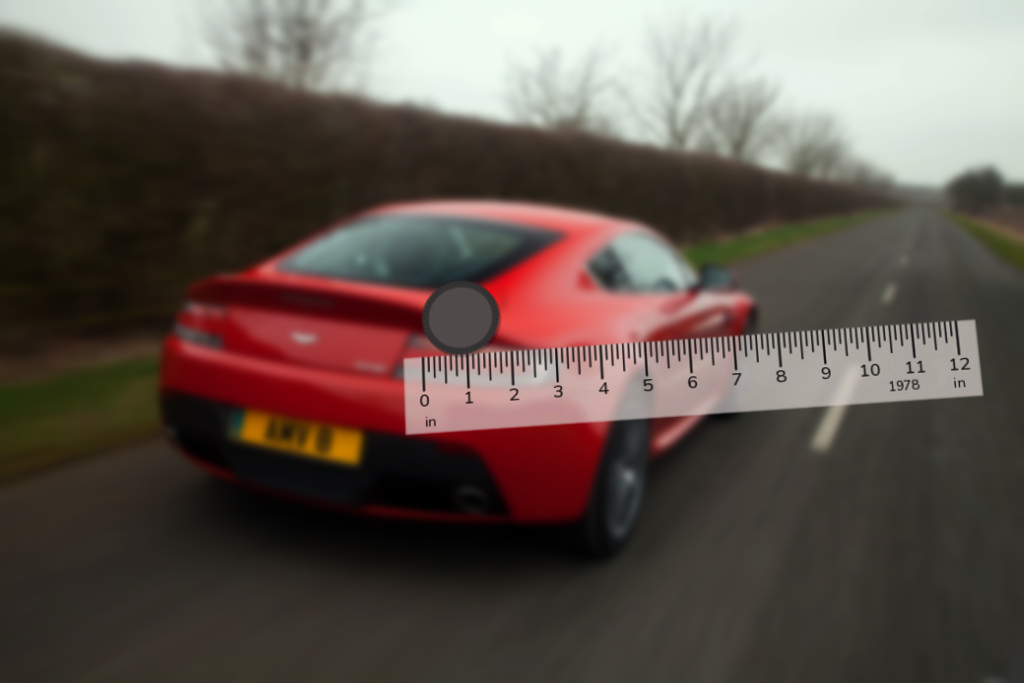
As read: 1.75; in
